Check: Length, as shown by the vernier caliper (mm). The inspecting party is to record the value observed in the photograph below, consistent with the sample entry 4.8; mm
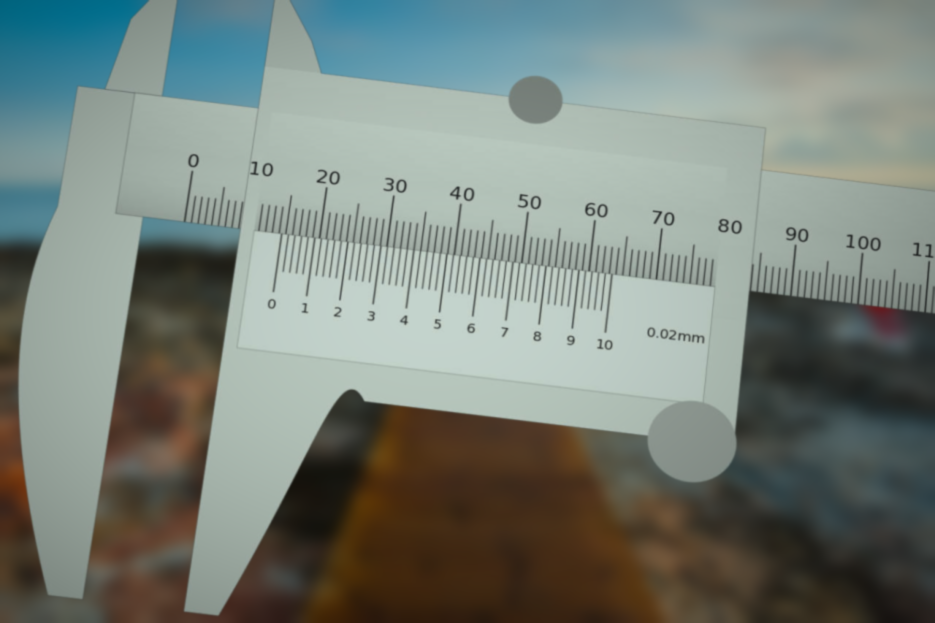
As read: 14.4; mm
